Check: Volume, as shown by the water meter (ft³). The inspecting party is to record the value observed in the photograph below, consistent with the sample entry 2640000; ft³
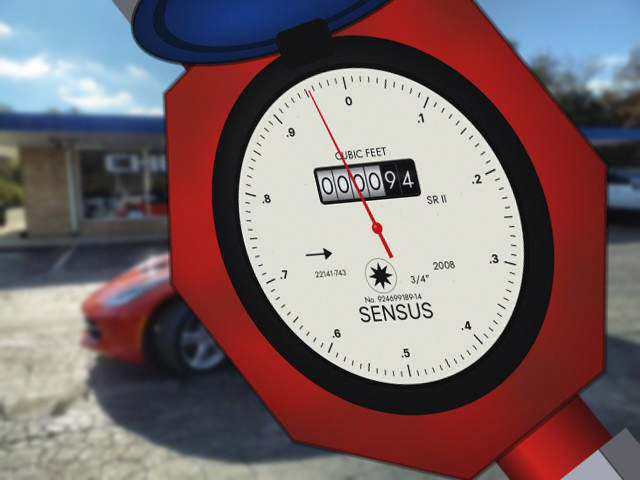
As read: 93.95; ft³
